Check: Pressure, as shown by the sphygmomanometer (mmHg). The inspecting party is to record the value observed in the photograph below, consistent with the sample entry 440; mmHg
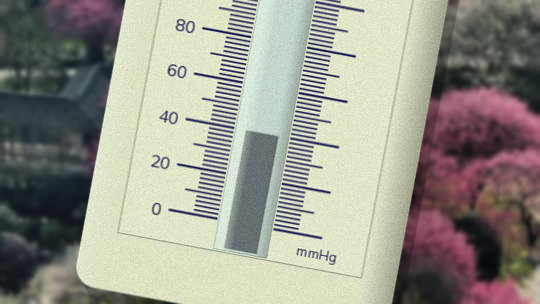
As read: 40; mmHg
